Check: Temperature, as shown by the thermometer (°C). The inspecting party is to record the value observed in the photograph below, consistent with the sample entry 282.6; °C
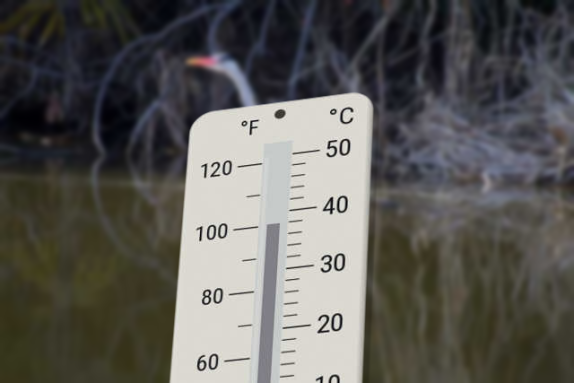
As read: 38; °C
